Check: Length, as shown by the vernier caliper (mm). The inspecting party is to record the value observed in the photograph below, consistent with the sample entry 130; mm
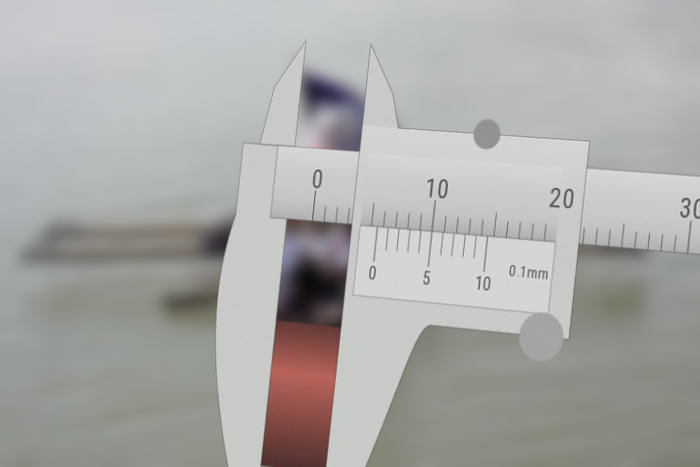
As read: 5.5; mm
